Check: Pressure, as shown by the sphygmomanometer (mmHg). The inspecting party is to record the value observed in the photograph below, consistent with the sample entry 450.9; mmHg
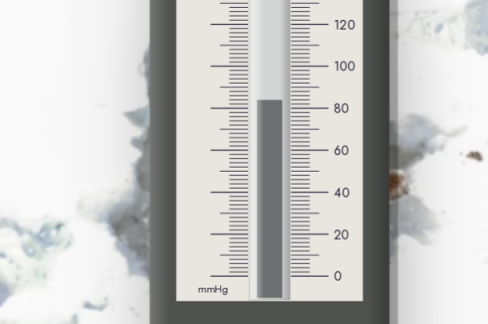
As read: 84; mmHg
